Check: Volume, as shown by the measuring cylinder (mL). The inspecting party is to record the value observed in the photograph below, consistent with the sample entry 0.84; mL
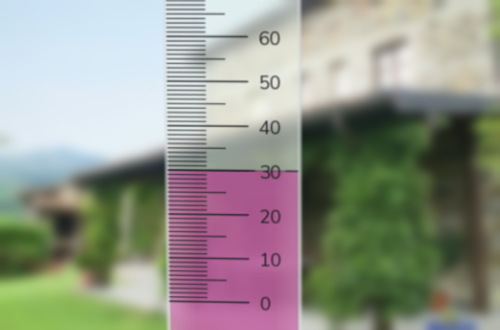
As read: 30; mL
